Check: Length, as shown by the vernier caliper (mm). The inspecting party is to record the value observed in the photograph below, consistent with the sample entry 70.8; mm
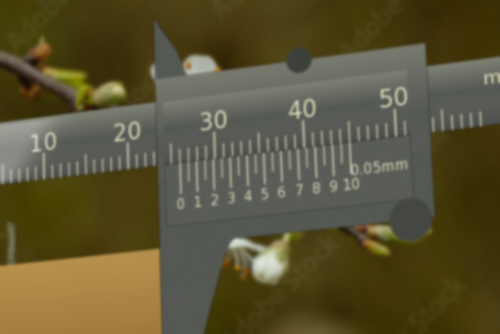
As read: 26.0; mm
